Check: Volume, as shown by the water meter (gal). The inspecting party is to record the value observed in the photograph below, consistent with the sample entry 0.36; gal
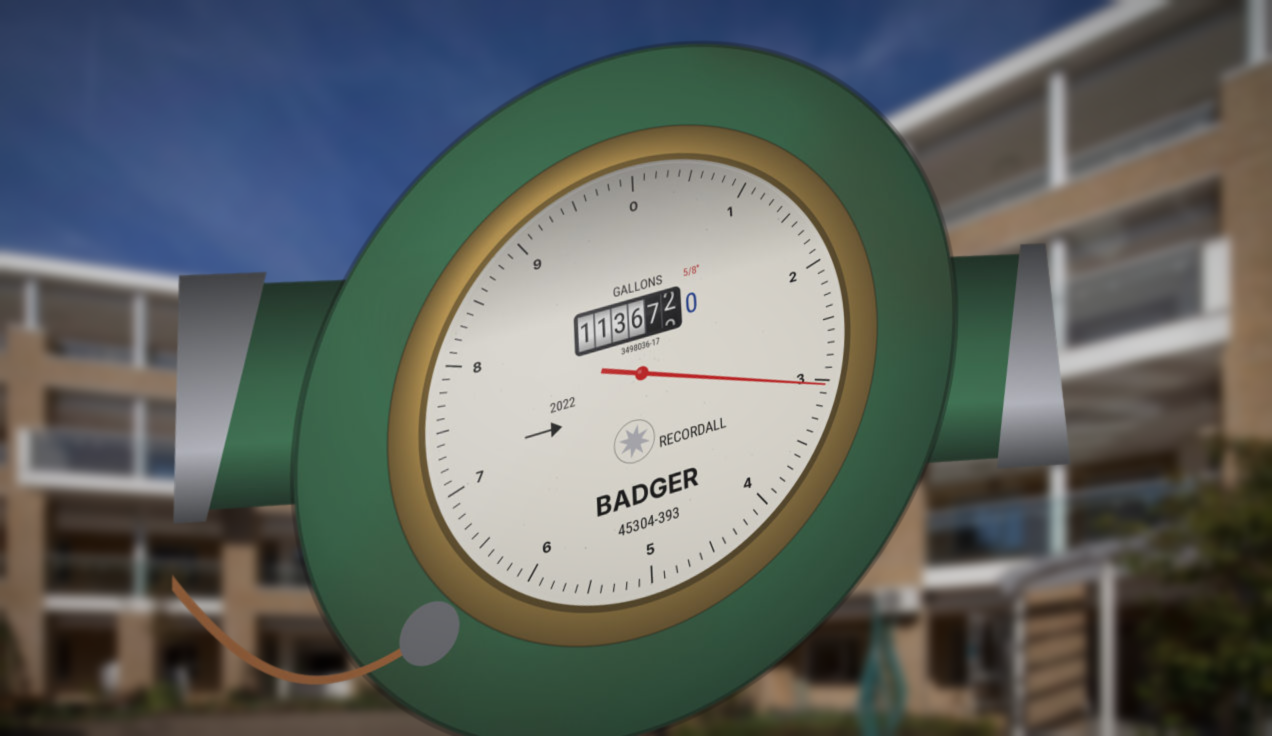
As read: 1136723.0; gal
